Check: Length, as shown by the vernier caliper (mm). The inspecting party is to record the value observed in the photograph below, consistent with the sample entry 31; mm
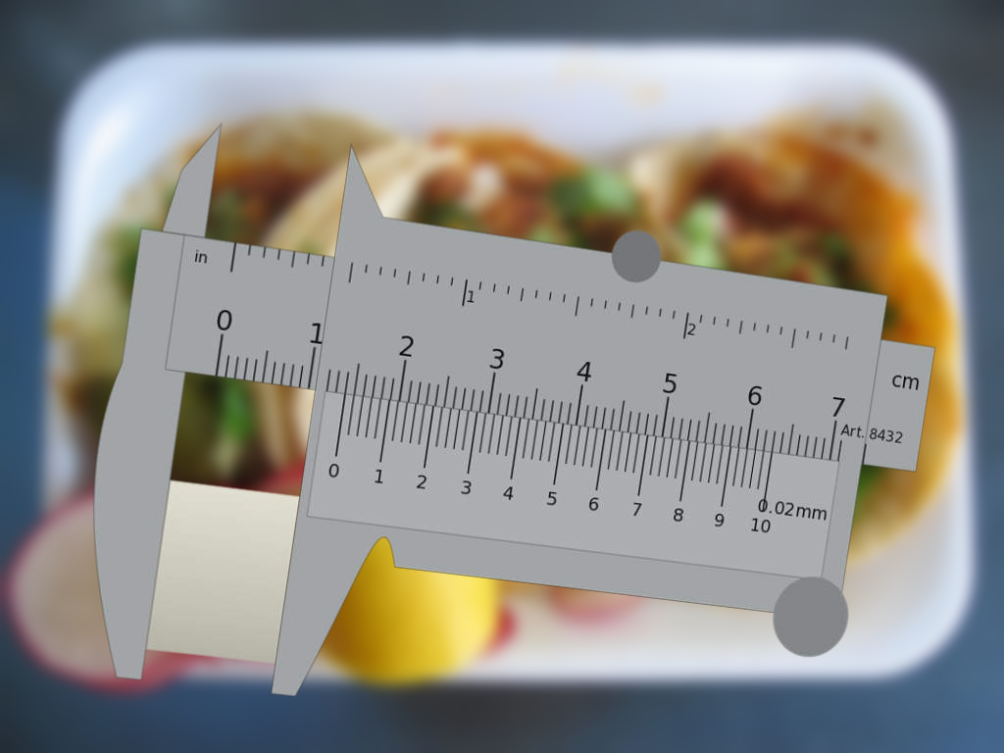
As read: 14.0; mm
